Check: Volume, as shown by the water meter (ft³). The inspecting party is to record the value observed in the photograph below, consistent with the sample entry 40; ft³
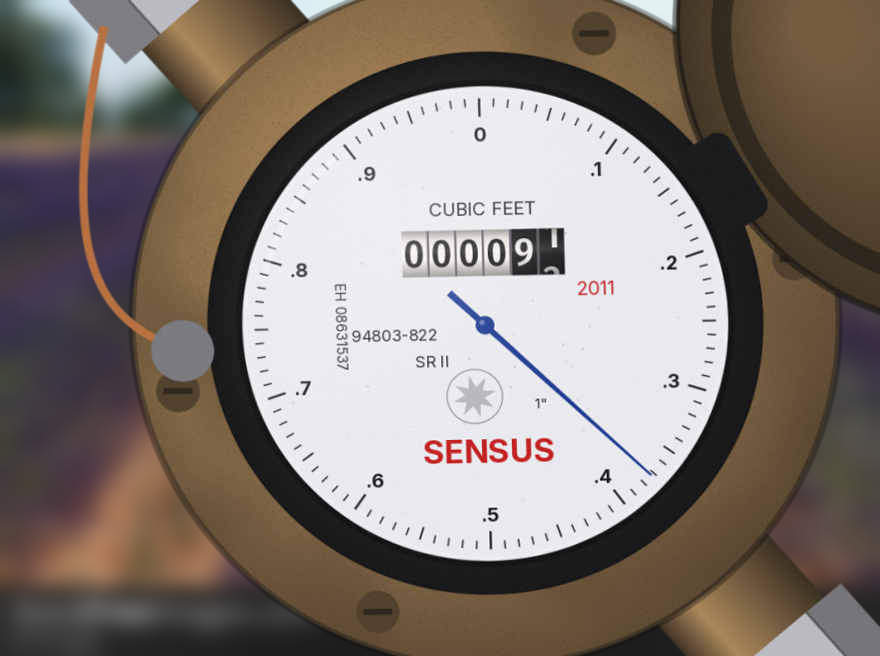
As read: 91.37; ft³
